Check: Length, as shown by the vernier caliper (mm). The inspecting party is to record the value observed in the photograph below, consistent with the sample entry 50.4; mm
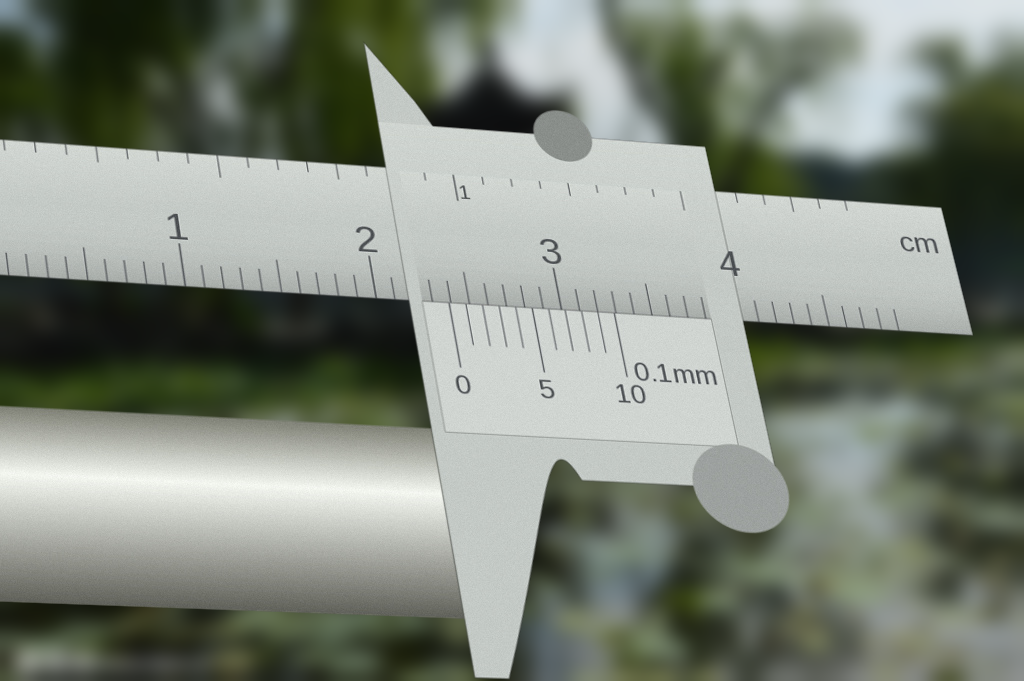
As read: 23.9; mm
